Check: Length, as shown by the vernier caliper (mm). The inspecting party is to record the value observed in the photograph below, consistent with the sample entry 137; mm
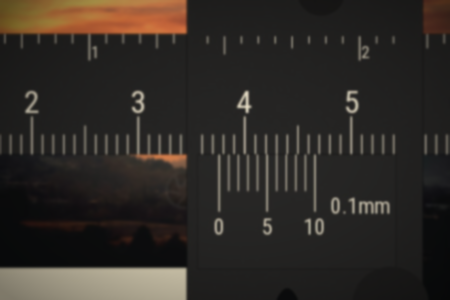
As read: 37.6; mm
